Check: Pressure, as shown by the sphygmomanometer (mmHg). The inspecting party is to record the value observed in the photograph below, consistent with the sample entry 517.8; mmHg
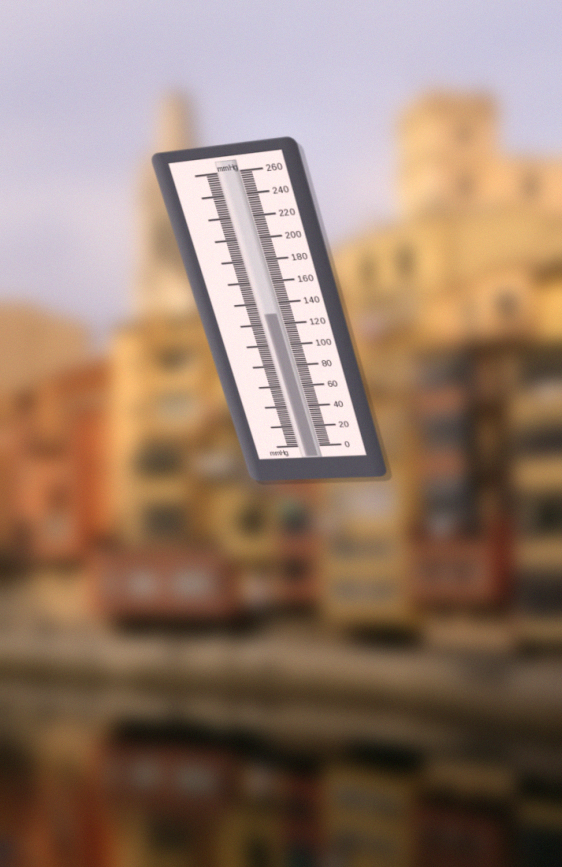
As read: 130; mmHg
